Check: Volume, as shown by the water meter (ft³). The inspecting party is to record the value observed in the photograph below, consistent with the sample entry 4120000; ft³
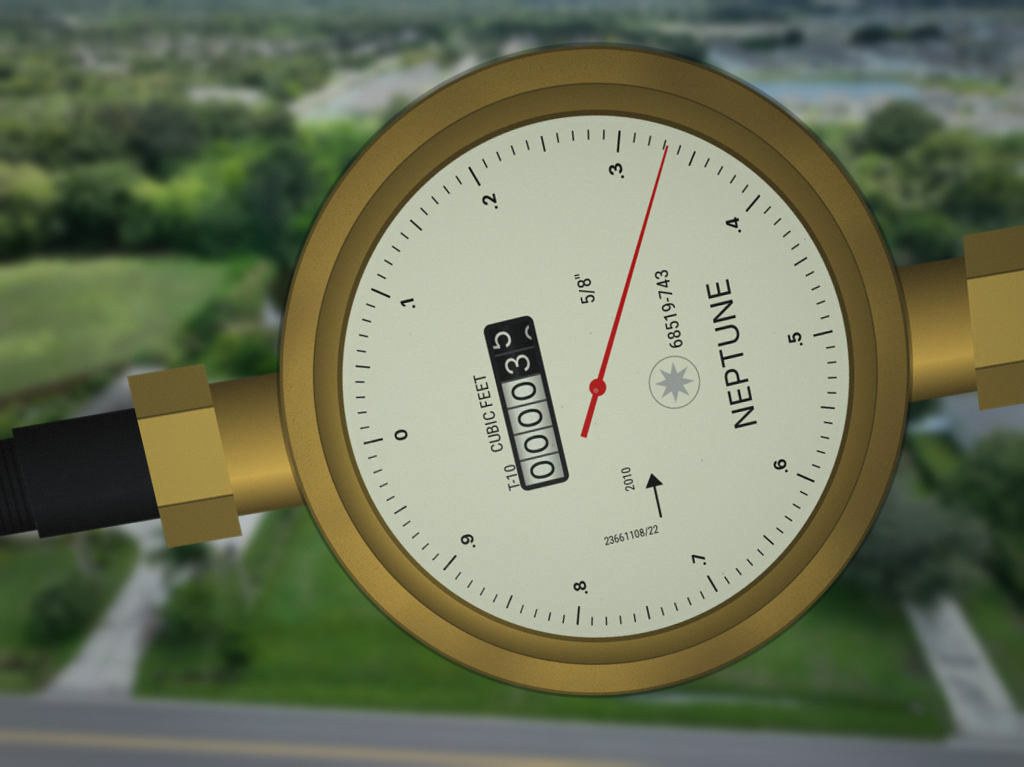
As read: 35.33; ft³
